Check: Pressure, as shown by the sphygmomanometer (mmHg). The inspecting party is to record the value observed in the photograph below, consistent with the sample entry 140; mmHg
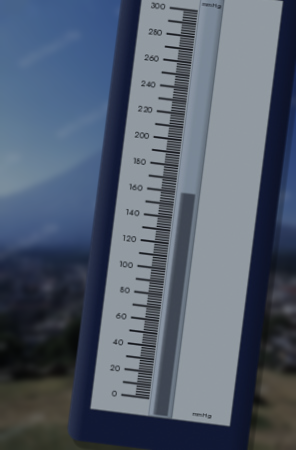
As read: 160; mmHg
